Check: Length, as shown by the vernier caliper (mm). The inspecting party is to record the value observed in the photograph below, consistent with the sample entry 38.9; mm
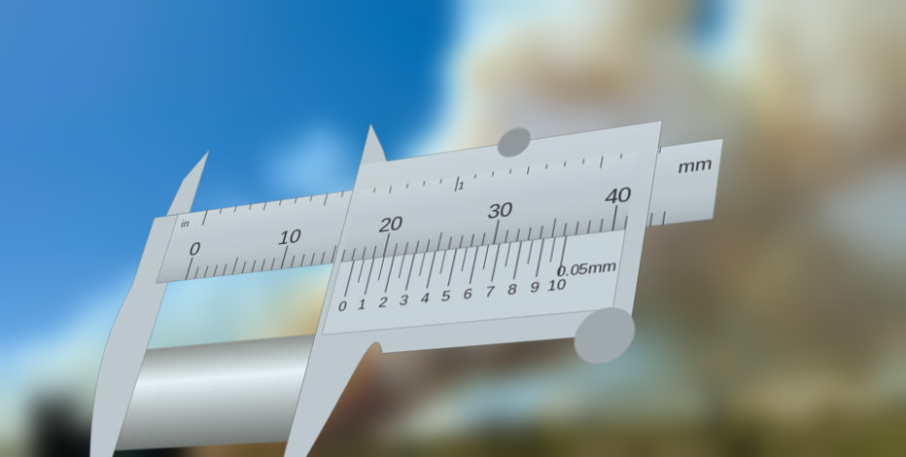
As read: 17.2; mm
